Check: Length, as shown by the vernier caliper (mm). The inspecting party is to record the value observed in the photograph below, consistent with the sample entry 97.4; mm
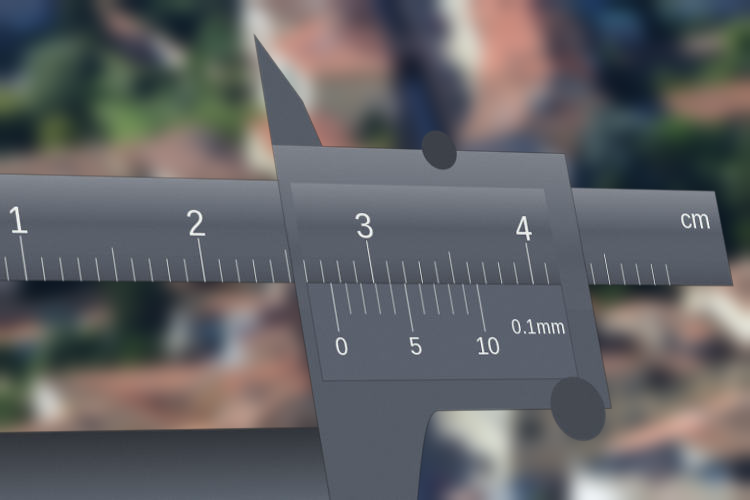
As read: 27.4; mm
